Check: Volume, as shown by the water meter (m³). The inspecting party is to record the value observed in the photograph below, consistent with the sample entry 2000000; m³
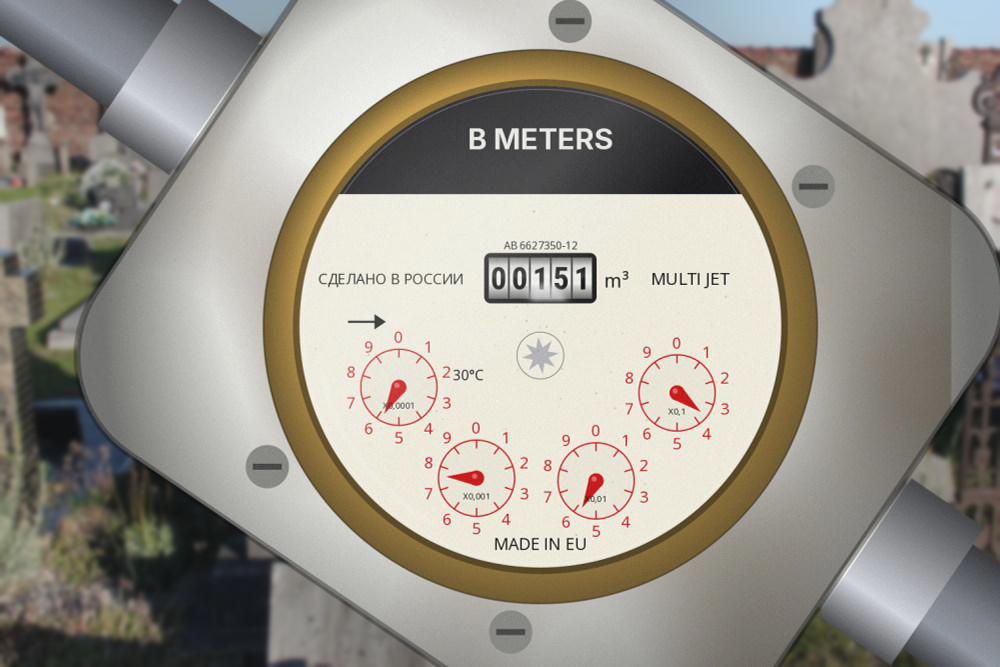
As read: 151.3575; m³
